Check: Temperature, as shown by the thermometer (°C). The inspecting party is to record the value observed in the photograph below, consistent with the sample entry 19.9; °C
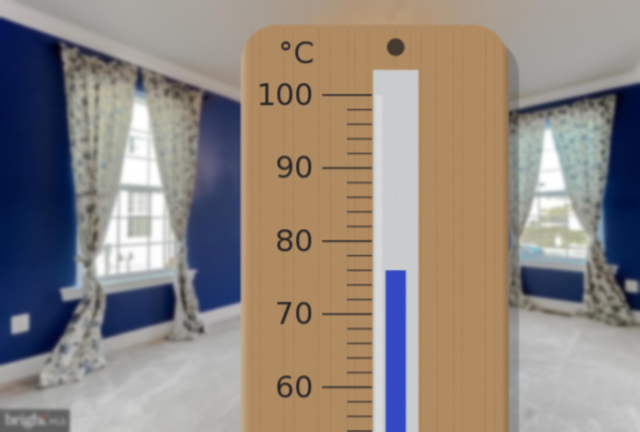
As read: 76; °C
